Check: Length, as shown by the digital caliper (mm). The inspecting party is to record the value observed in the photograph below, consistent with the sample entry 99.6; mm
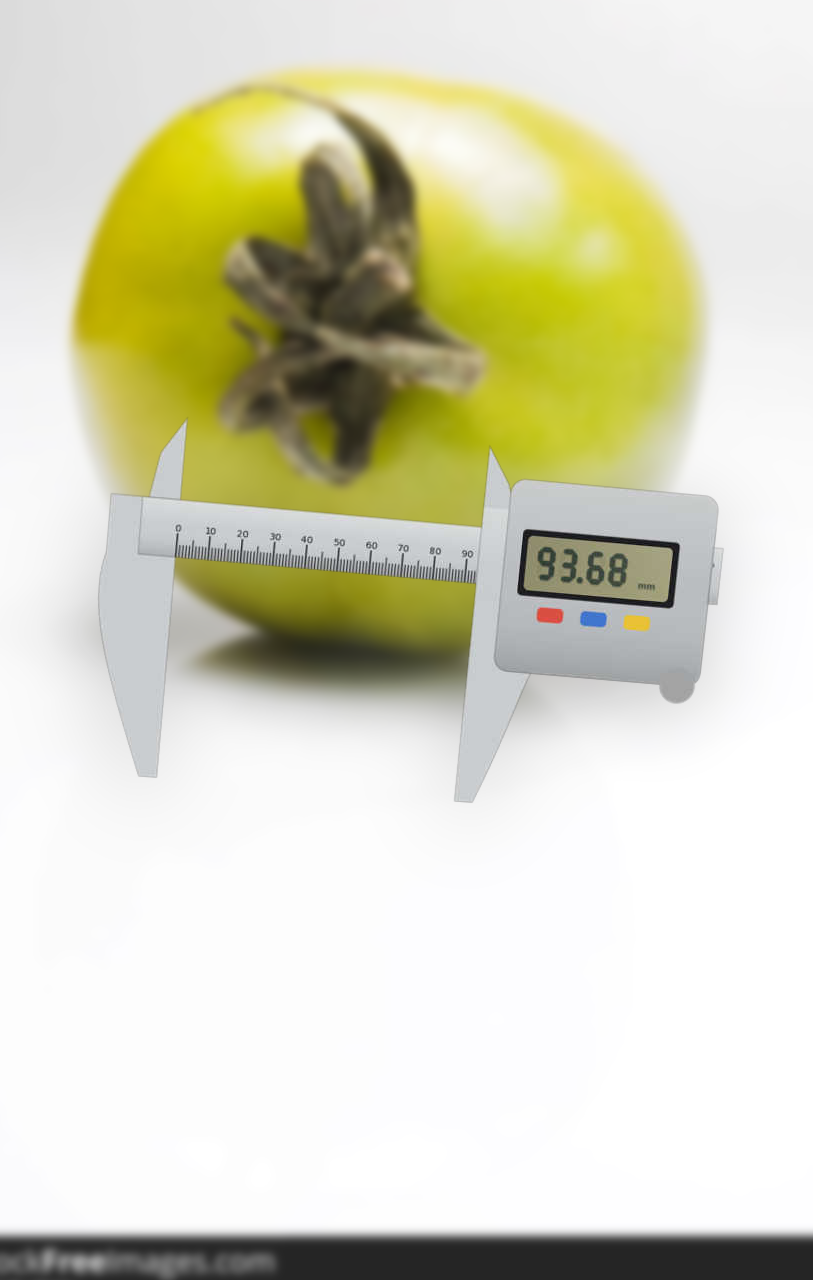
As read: 93.68; mm
